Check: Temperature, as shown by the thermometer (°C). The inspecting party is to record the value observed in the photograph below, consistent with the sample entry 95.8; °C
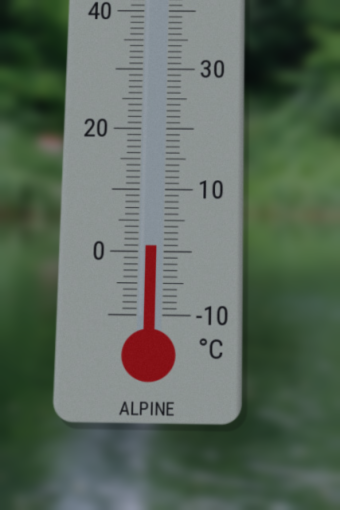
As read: 1; °C
